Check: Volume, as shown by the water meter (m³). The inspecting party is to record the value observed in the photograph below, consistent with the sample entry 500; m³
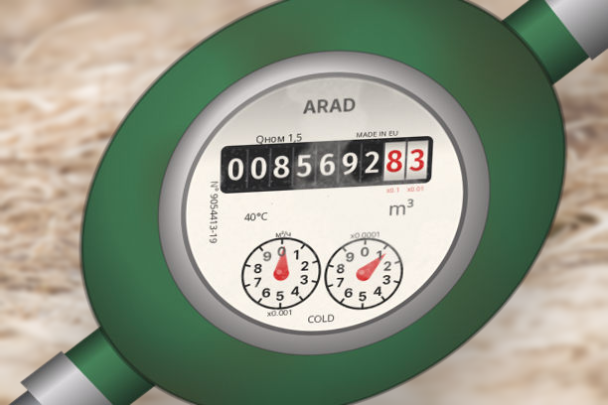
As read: 85692.8301; m³
